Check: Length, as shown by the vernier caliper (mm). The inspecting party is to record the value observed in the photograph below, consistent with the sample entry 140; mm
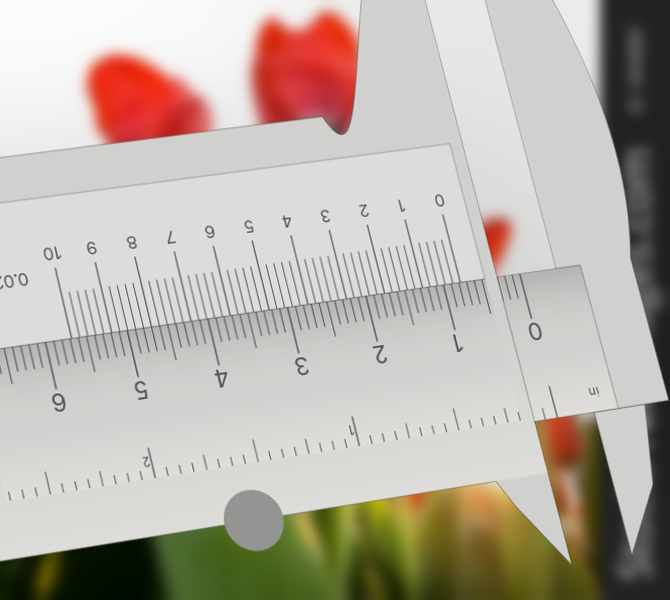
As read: 7.8; mm
